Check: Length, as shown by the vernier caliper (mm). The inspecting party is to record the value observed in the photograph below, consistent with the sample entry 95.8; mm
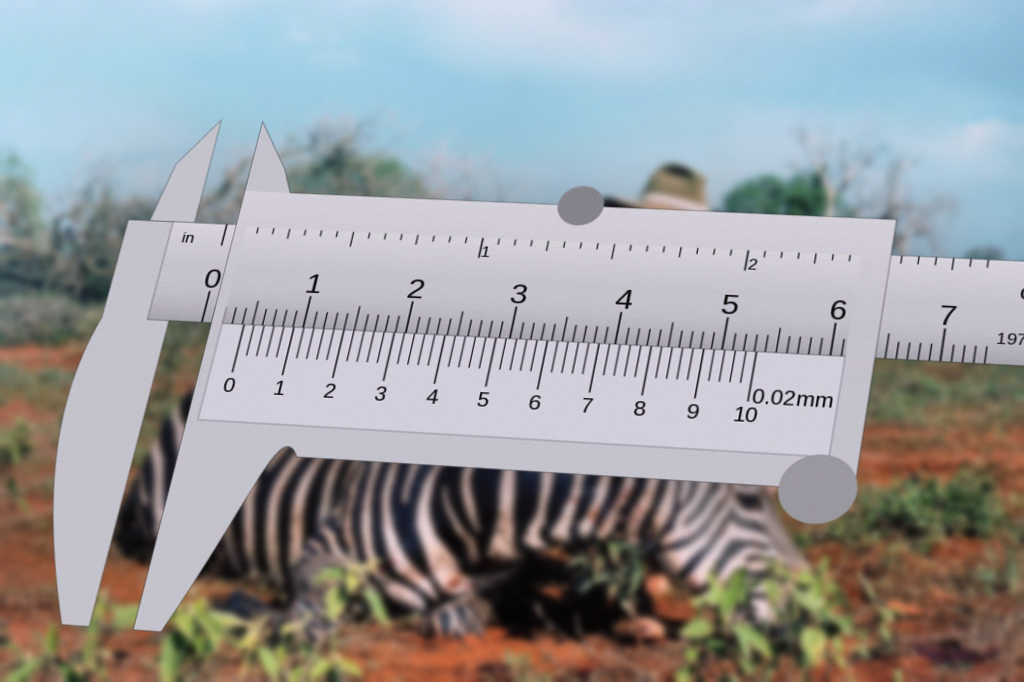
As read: 4.2; mm
